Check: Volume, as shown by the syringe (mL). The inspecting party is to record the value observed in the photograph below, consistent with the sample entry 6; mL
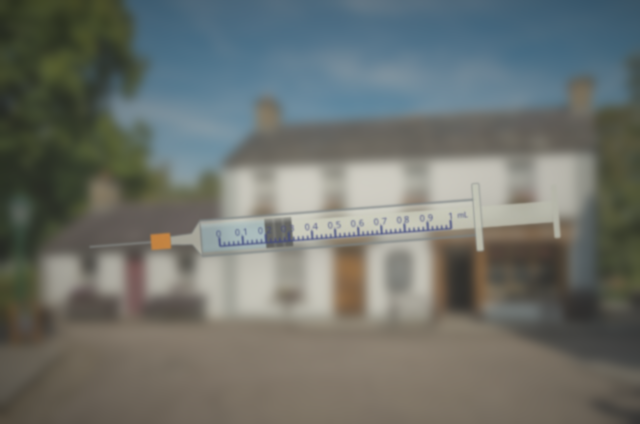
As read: 0.2; mL
